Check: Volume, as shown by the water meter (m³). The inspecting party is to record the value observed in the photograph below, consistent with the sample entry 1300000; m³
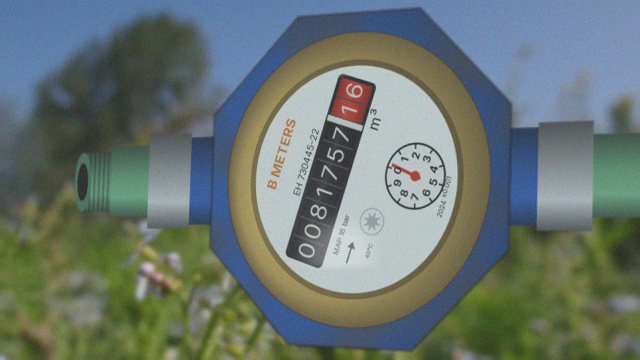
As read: 81757.160; m³
